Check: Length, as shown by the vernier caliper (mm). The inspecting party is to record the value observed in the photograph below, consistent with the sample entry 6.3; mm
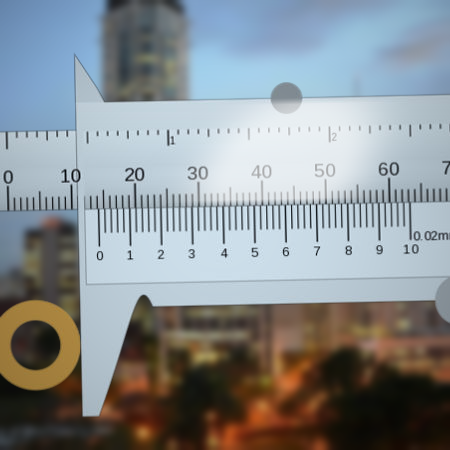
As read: 14.2; mm
